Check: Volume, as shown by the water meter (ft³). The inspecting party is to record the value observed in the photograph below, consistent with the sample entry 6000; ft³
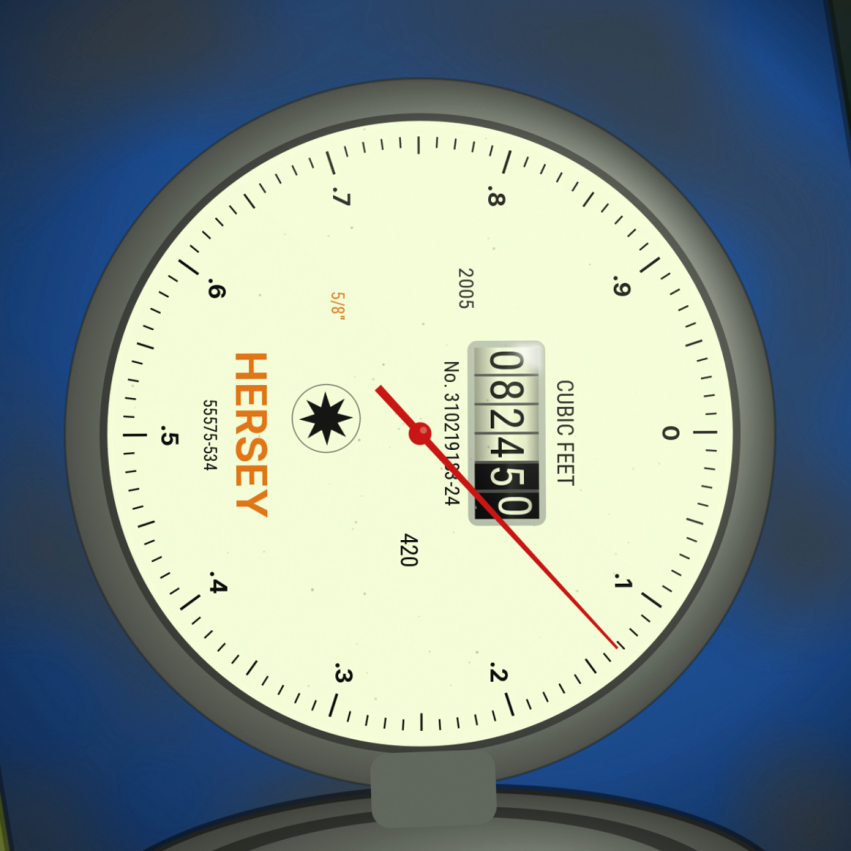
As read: 82450.13; ft³
